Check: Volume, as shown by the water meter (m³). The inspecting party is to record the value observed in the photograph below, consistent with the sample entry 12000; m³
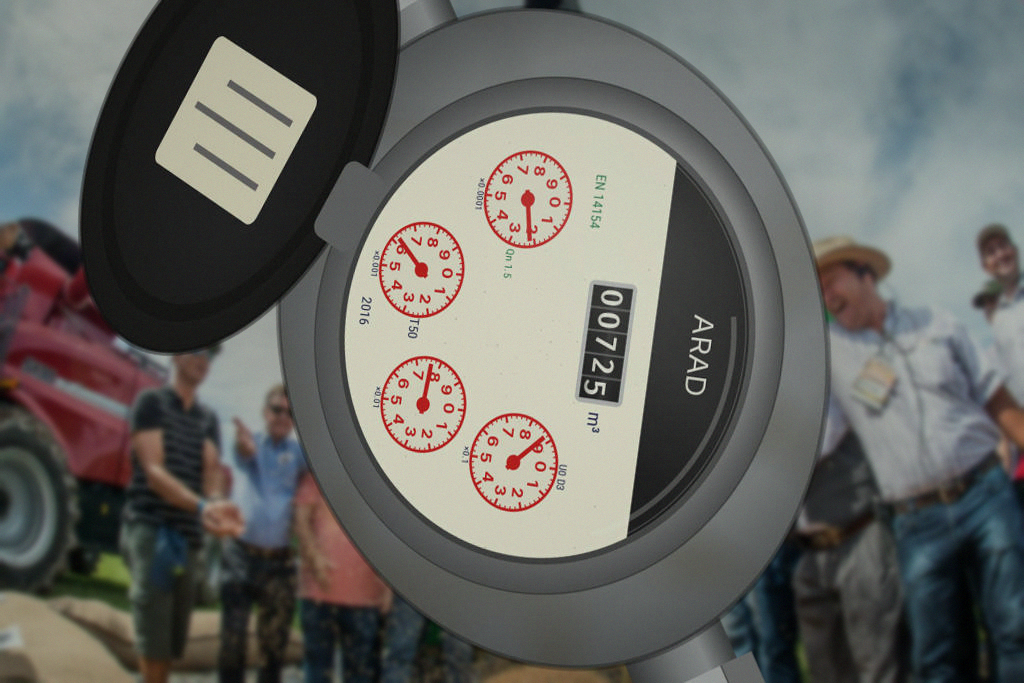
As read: 724.8762; m³
